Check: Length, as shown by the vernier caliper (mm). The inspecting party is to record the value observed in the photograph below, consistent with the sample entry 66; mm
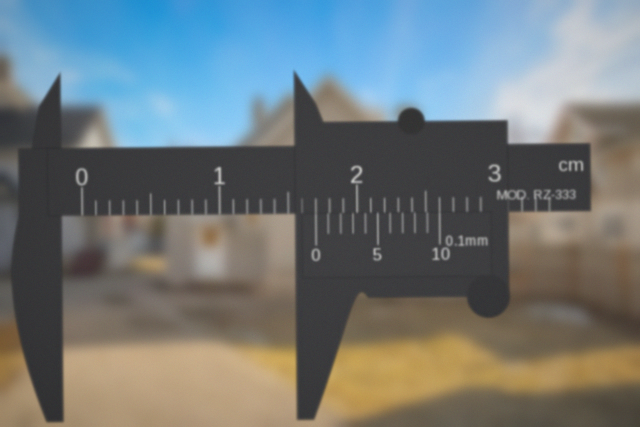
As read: 17.0; mm
